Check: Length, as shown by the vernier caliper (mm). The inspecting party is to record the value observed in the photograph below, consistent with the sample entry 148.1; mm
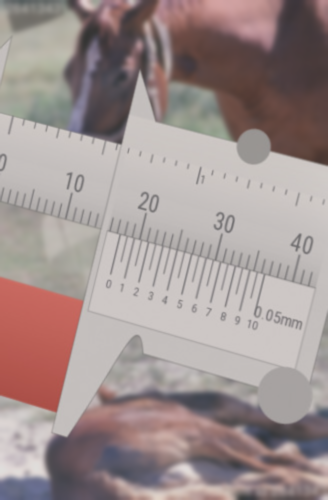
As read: 17.4; mm
